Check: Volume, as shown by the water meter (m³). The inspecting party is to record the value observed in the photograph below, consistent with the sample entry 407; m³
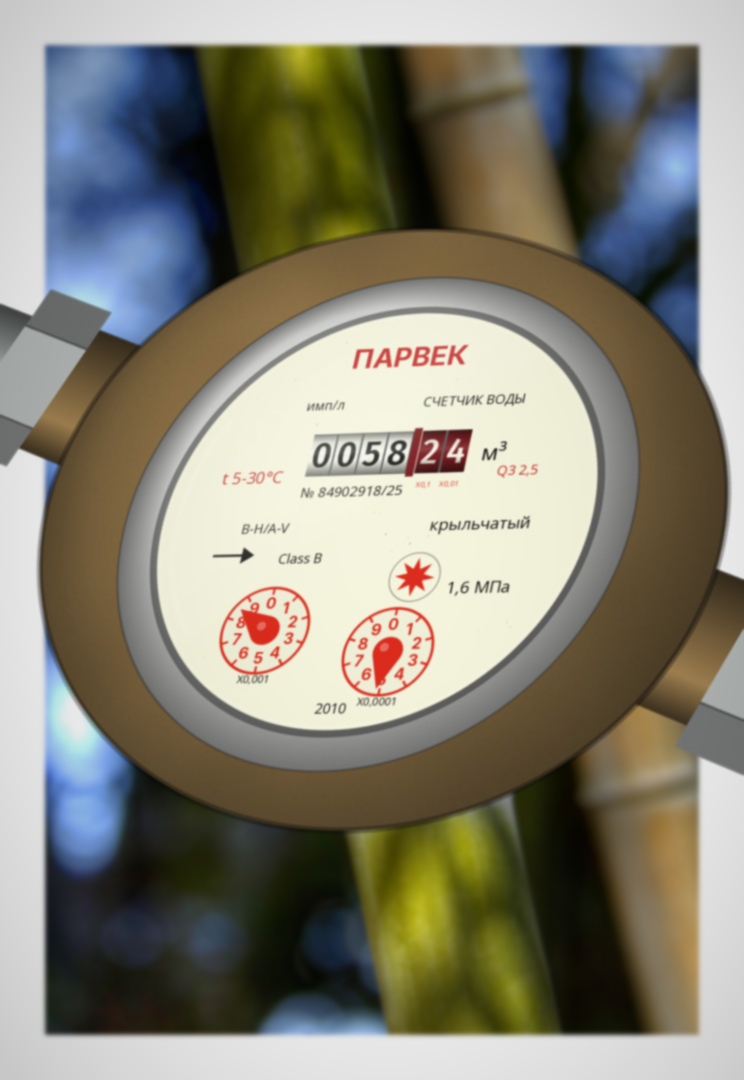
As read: 58.2485; m³
